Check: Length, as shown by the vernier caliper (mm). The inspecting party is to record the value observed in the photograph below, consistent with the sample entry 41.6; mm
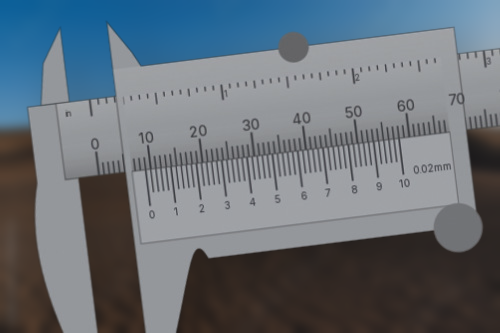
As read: 9.0; mm
